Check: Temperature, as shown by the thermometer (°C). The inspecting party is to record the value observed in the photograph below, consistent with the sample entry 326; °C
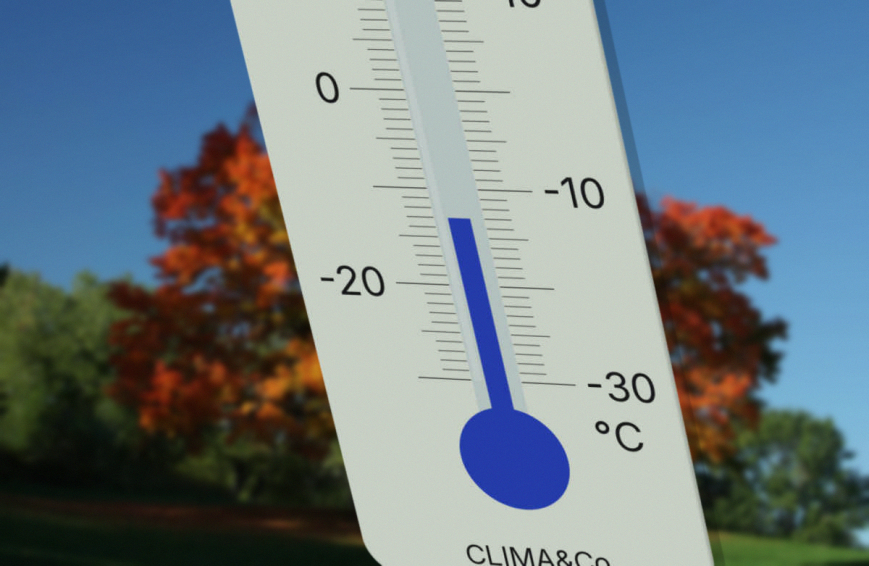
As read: -13; °C
